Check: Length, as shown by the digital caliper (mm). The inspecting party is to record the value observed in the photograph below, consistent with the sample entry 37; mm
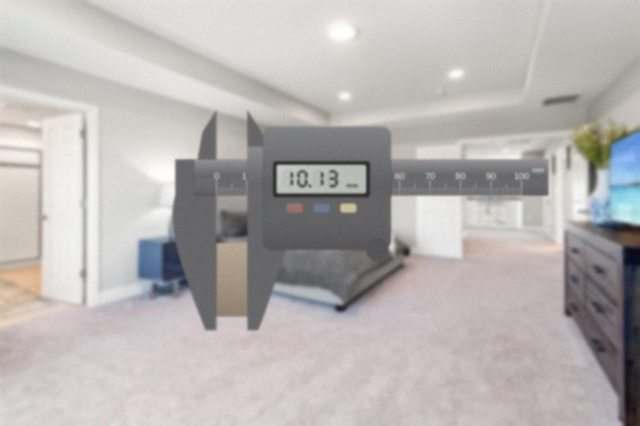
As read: 10.13; mm
